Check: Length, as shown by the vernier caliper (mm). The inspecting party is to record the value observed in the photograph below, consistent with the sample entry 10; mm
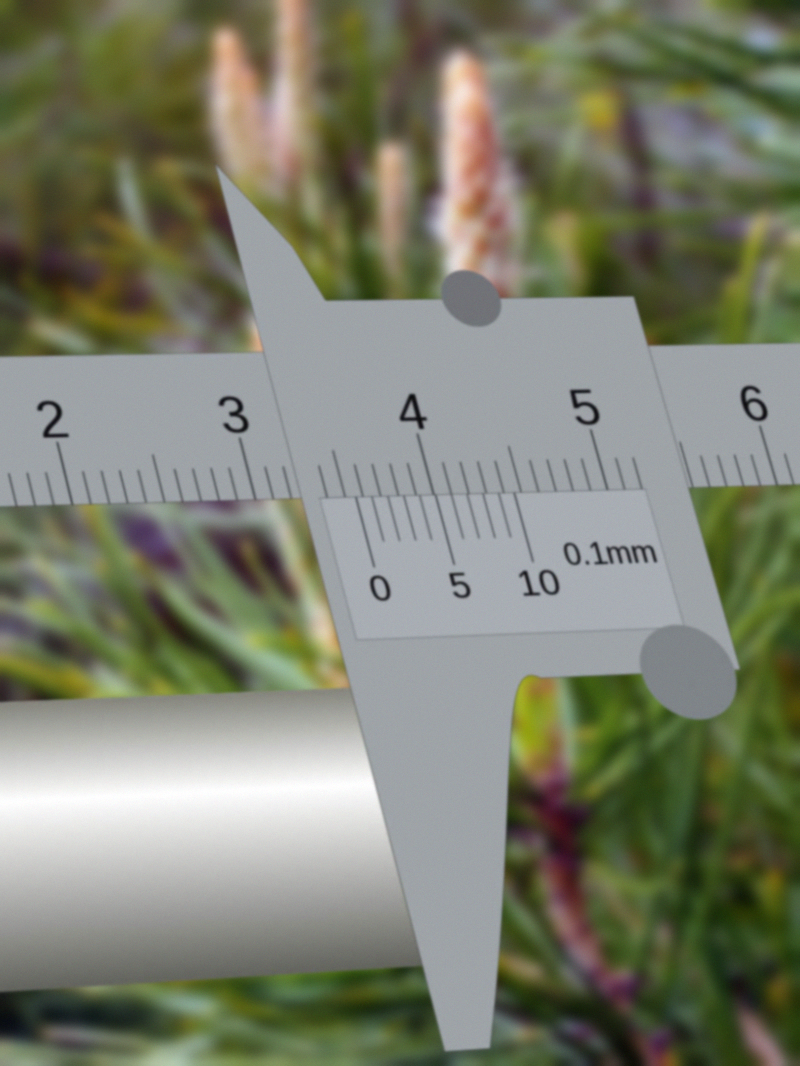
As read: 35.6; mm
